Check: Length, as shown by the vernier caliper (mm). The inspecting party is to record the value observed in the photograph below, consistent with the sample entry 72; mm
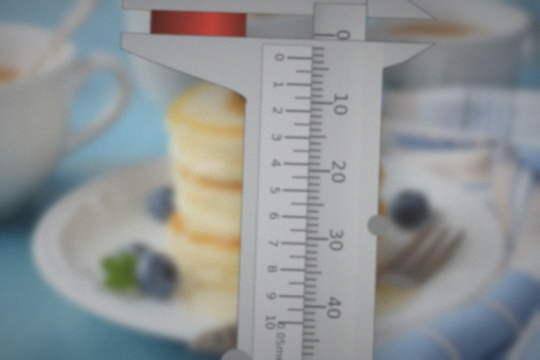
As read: 3.5; mm
